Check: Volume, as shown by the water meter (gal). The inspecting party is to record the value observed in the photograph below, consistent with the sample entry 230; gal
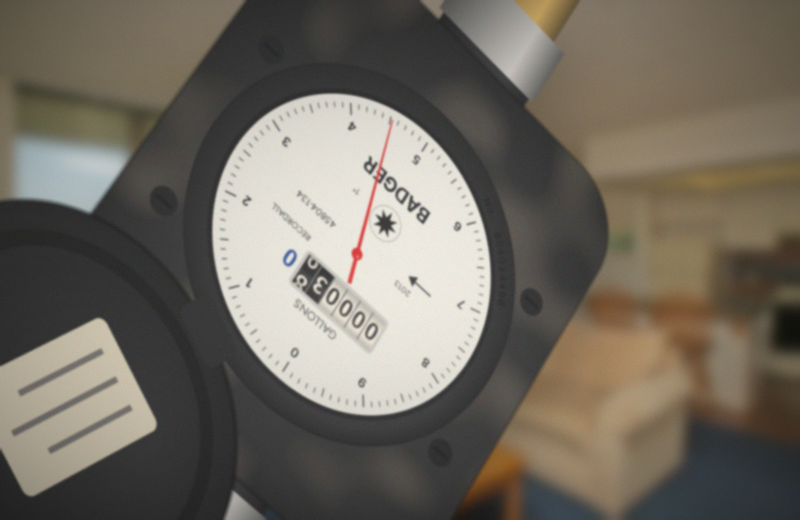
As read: 384.5; gal
